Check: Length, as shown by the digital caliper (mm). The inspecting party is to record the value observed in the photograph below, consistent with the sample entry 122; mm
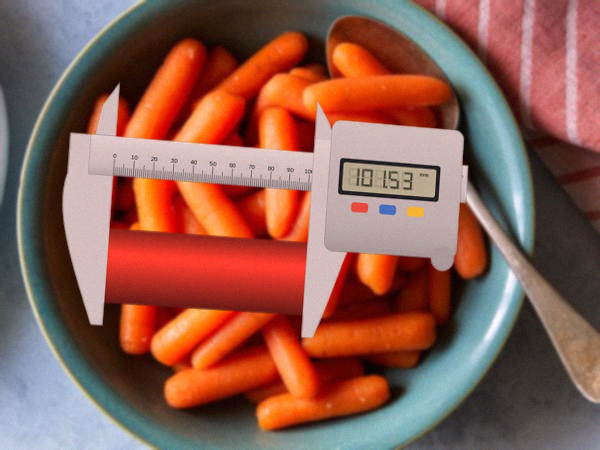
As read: 101.53; mm
